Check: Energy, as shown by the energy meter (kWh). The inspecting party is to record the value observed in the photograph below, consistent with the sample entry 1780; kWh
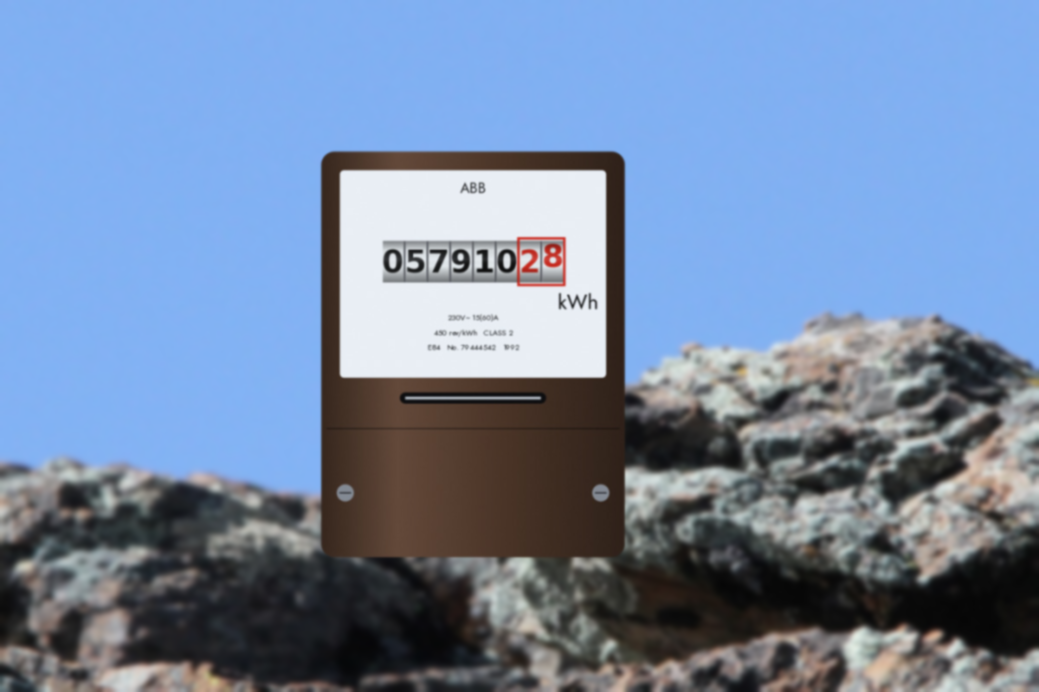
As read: 57910.28; kWh
